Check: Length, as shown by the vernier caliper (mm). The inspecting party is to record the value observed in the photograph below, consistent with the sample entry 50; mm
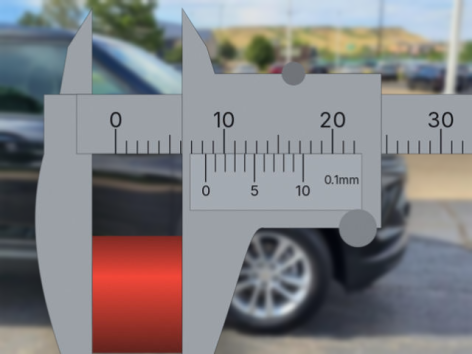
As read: 8.3; mm
